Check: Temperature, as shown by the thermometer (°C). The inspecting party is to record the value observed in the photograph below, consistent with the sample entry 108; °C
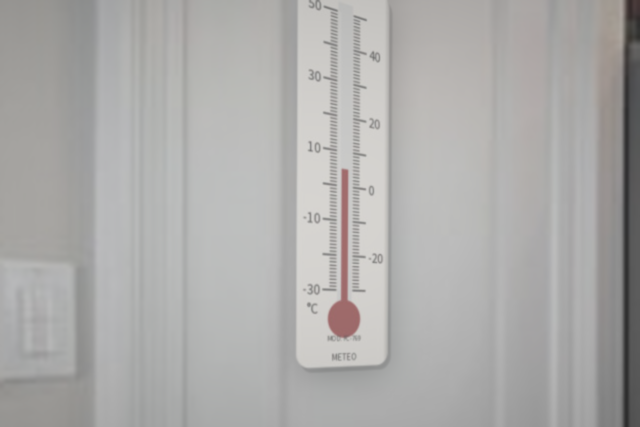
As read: 5; °C
